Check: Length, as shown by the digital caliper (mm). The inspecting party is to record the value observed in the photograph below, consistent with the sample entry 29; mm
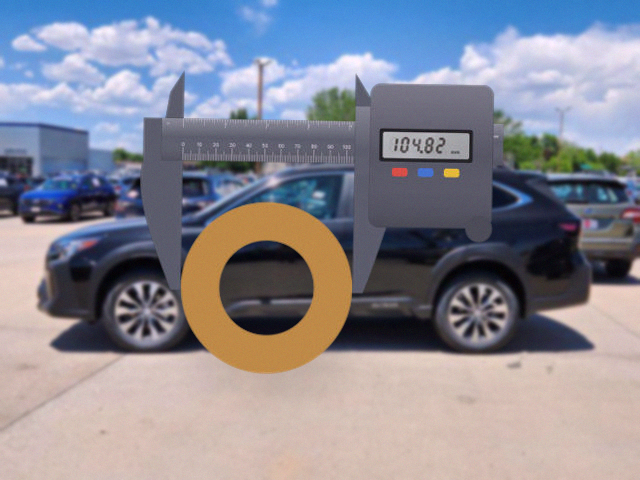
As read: 104.82; mm
